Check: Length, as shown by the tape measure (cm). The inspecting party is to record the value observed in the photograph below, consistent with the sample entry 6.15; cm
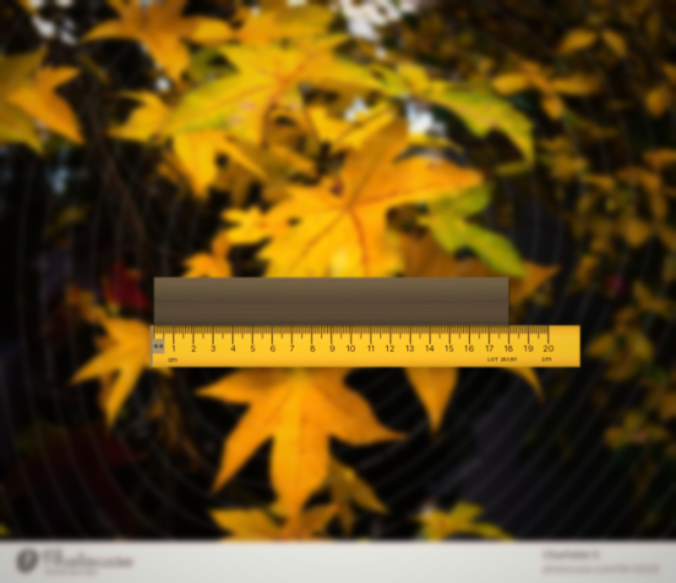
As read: 18; cm
